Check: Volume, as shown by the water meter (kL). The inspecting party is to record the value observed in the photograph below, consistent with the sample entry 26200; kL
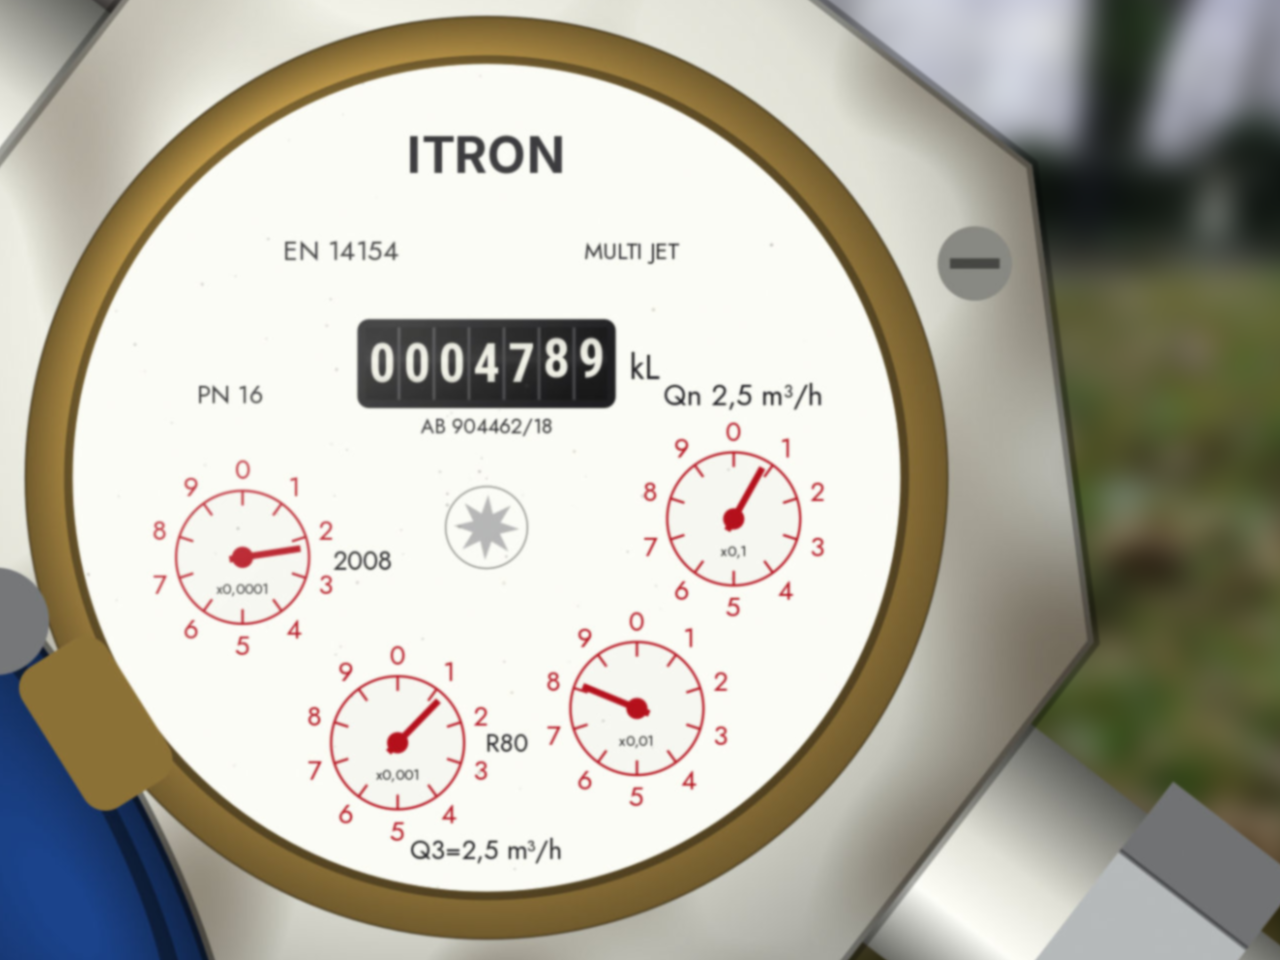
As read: 4789.0812; kL
